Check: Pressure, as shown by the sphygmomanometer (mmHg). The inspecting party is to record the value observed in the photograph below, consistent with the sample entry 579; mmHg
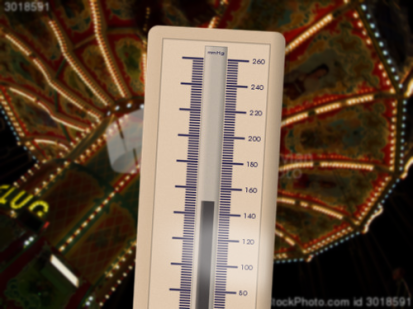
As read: 150; mmHg
